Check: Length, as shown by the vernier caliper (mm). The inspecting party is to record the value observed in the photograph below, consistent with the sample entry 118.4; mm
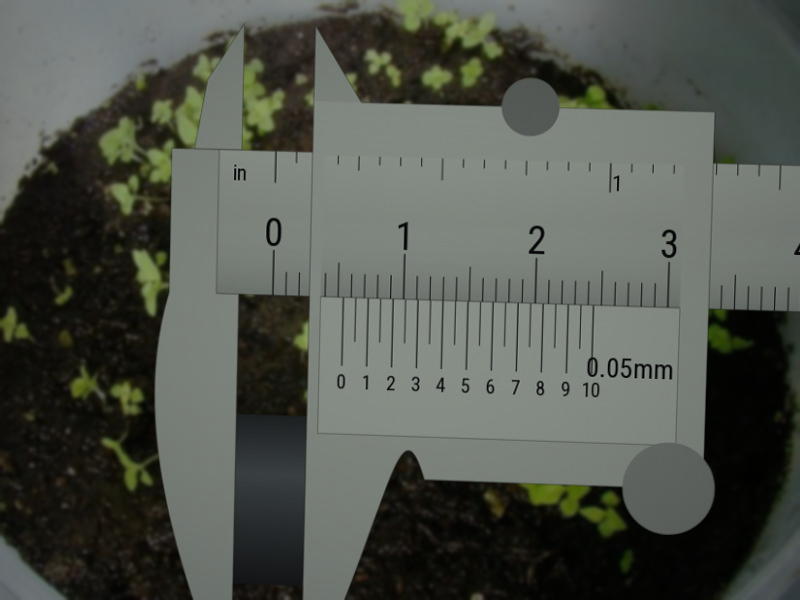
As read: 5.4; mm
